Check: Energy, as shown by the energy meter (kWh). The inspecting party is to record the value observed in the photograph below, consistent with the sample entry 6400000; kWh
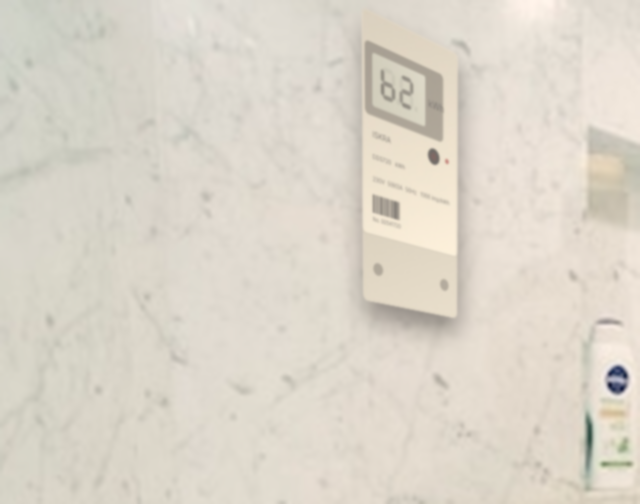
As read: 62; kWh
